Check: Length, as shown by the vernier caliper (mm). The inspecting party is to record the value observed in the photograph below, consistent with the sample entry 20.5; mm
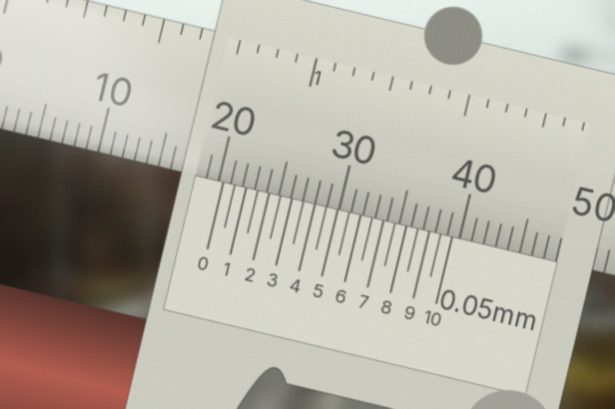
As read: 20.4; mm
